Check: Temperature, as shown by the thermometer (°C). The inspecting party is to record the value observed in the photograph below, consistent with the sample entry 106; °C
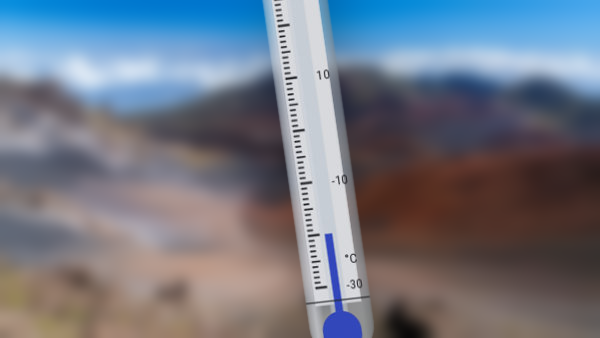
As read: -20; °C
